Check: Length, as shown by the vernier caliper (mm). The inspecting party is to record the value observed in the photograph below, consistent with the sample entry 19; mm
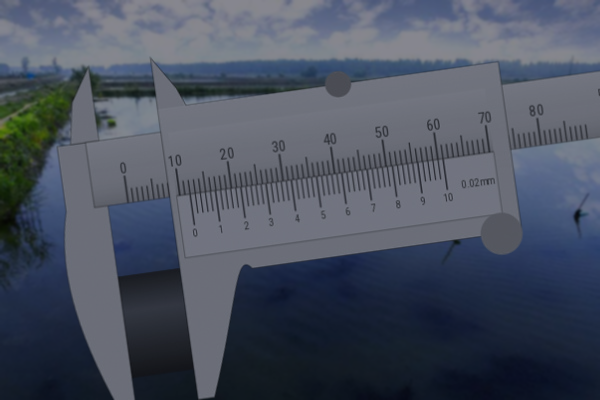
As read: 12.0; mm
